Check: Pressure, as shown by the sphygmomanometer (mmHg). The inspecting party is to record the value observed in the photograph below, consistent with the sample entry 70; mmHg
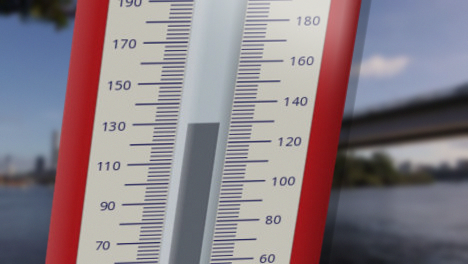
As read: 130; mmHg
